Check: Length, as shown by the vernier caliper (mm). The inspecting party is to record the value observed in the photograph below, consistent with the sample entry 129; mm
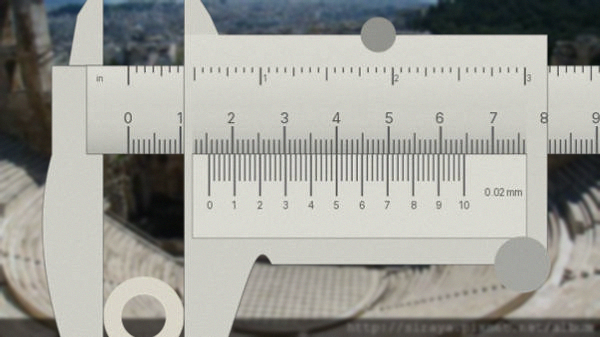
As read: 15.5; mm
